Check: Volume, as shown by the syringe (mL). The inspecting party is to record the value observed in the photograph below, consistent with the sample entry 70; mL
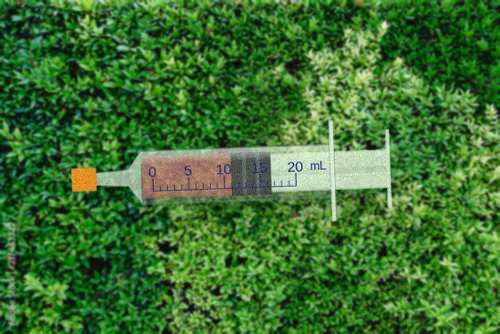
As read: 11; mL
